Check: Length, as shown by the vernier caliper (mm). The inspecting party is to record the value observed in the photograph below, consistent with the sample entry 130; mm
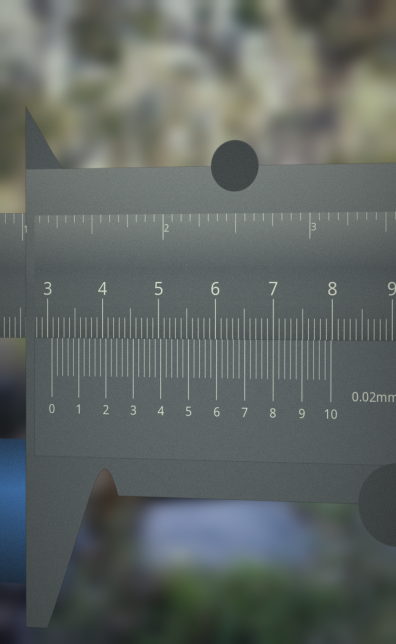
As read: 30.8; mm
